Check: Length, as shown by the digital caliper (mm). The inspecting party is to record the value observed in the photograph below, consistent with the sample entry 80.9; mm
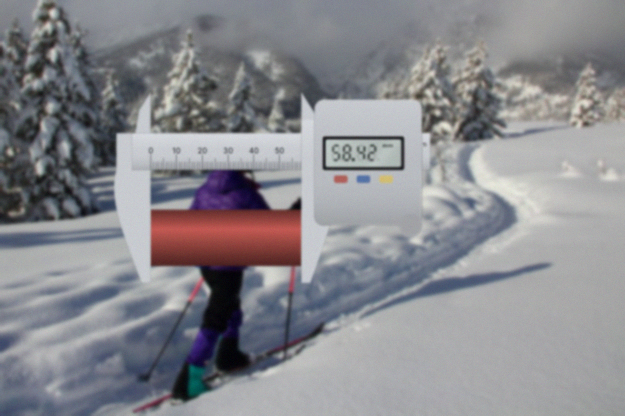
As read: 58.42; mm
